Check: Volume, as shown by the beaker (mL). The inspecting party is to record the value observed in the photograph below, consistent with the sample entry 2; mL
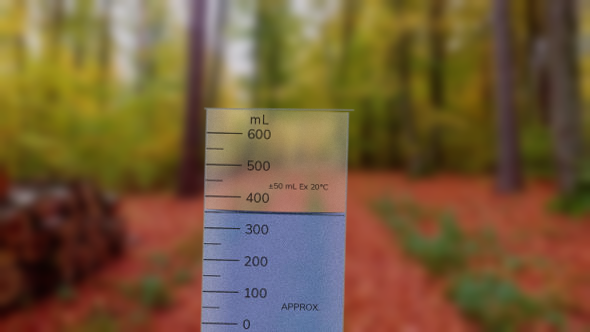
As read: 350; mL
